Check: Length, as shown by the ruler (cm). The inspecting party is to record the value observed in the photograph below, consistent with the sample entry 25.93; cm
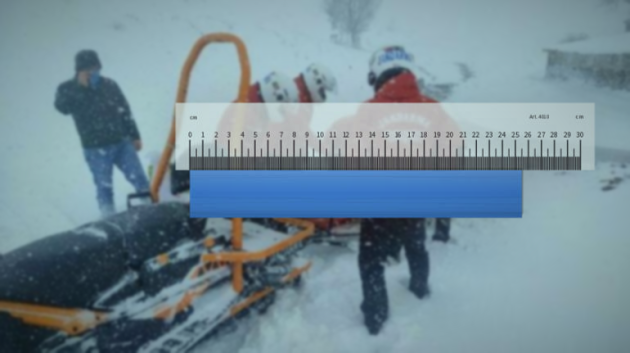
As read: 25.5; cm
